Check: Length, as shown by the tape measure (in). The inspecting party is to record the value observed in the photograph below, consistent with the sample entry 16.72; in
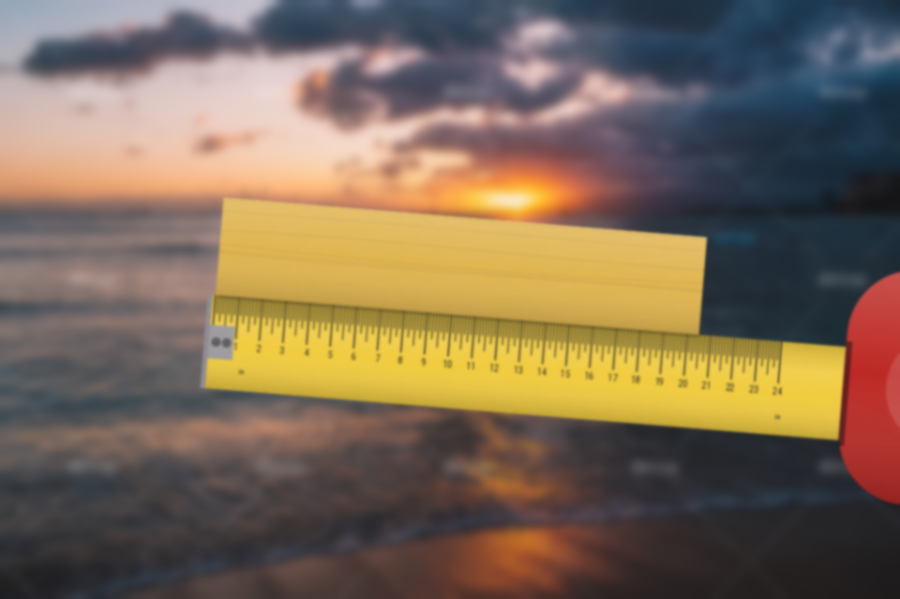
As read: 20.5; in
